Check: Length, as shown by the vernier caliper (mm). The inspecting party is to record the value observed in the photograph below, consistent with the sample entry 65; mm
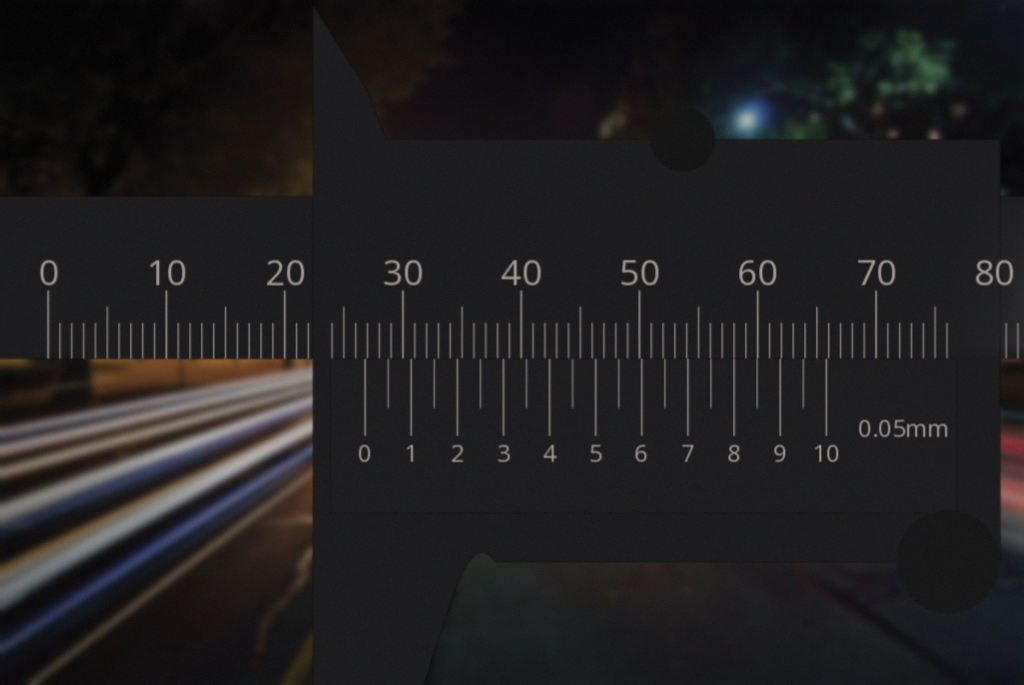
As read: 26.8; mm
